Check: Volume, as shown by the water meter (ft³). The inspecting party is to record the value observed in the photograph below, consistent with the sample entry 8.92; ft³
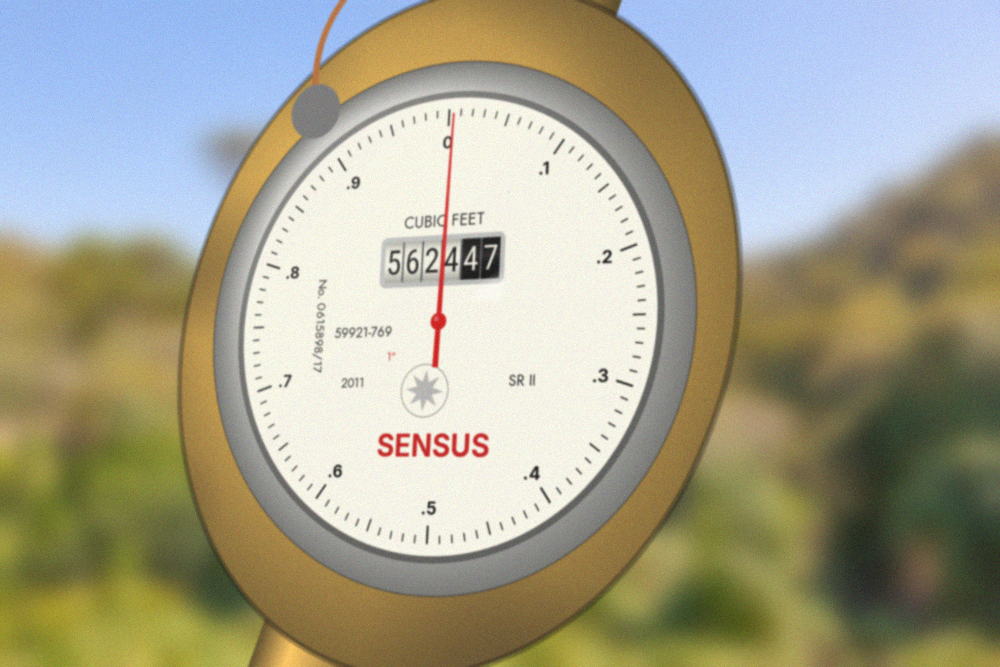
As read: 562447.00; ft³
